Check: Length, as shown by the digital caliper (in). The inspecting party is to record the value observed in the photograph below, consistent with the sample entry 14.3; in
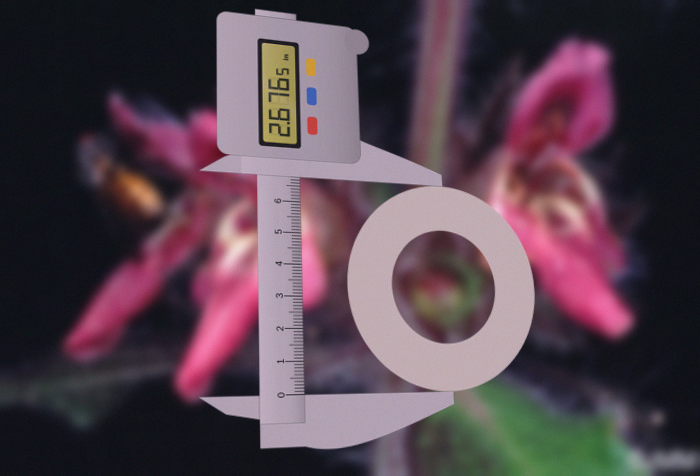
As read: 2.6765; in
